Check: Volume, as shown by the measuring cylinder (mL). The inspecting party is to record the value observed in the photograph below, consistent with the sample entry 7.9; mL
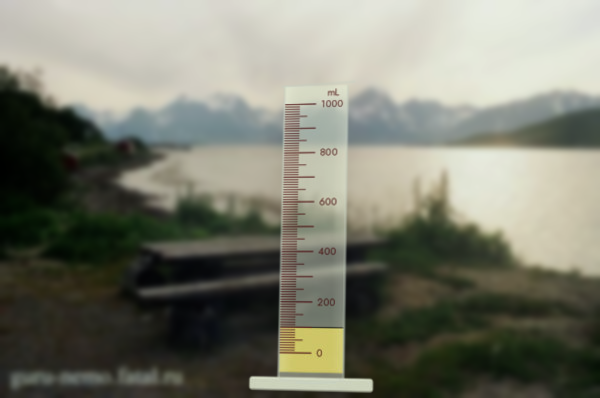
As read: 100; mL
